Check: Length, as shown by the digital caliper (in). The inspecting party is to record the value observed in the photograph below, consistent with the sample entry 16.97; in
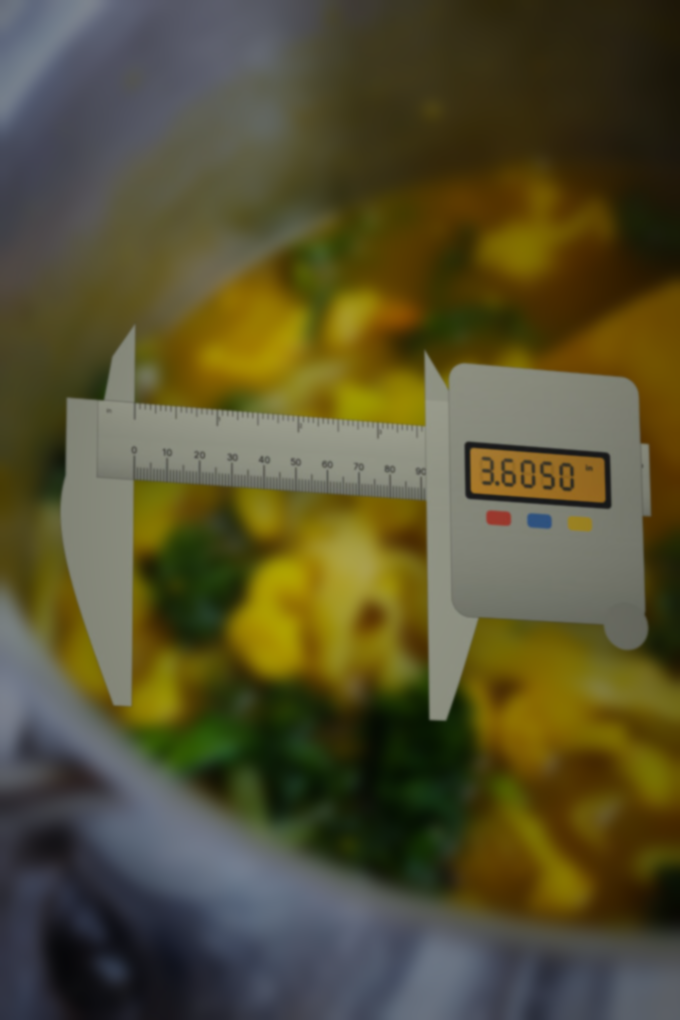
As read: 3.6050; in
